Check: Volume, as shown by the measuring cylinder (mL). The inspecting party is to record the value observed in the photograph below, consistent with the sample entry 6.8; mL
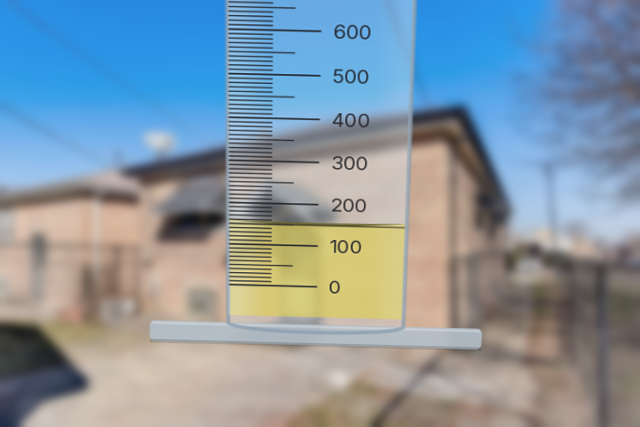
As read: 150; mL
